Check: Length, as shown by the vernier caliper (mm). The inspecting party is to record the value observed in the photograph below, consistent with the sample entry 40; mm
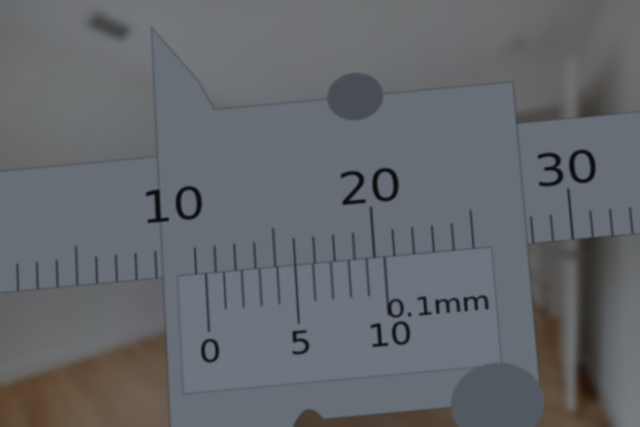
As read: 11.5; mm
